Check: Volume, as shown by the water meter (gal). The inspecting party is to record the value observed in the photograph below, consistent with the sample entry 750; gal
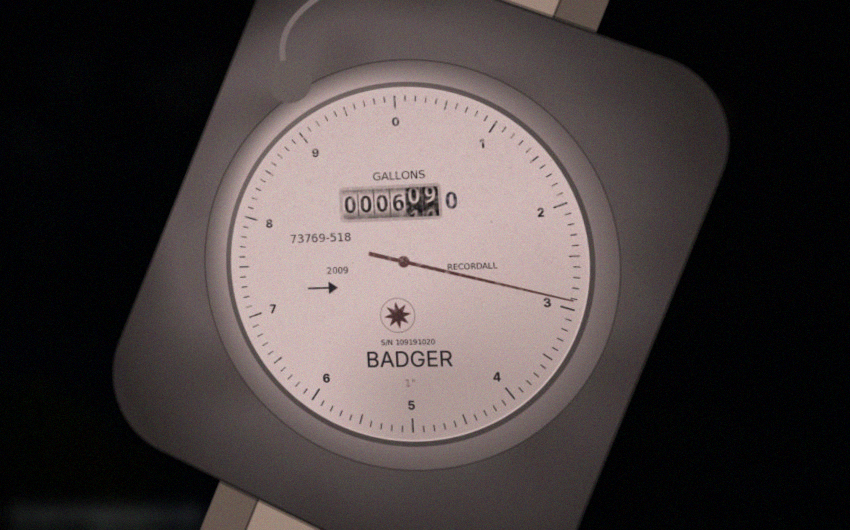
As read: 6092.9; gal
